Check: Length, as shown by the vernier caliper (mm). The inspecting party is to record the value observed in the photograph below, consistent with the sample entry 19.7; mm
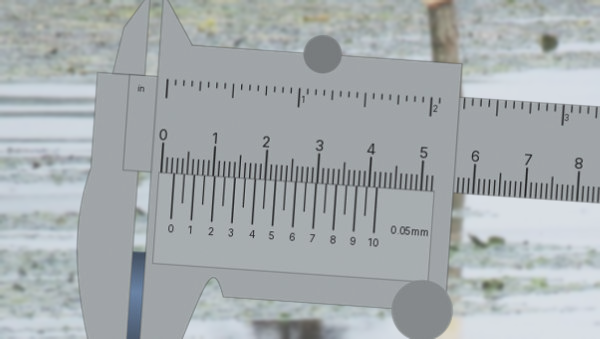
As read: 2.5; mm
